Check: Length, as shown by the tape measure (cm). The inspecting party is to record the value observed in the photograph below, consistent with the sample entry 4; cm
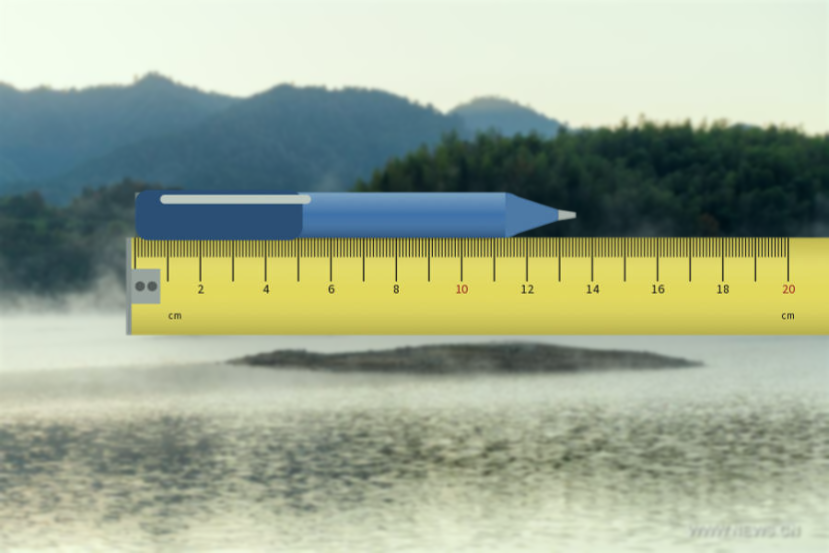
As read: 13.5; cm
